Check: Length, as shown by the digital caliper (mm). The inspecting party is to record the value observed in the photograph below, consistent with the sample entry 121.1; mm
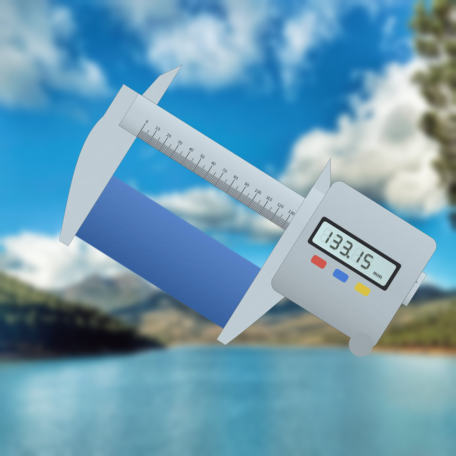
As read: 133.15; mm
